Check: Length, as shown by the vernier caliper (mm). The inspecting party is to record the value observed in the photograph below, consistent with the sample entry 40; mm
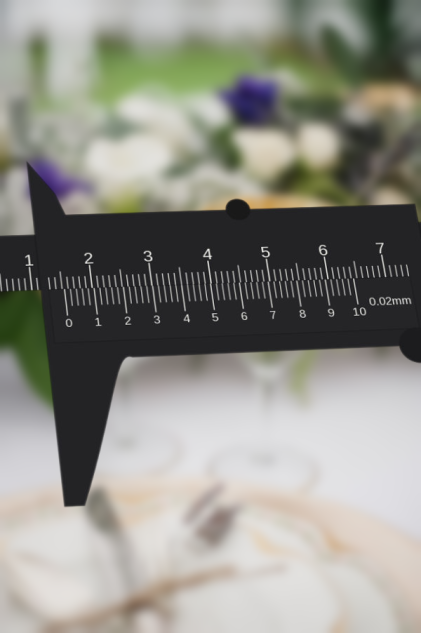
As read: 15.4; mm
